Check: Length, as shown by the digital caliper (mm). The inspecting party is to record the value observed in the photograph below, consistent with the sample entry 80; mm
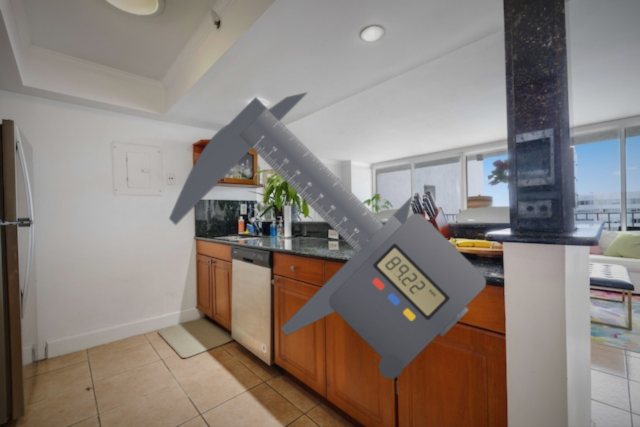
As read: 89.22; mm
